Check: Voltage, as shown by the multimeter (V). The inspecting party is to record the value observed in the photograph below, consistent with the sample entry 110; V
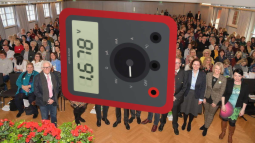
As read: 1.678; V
